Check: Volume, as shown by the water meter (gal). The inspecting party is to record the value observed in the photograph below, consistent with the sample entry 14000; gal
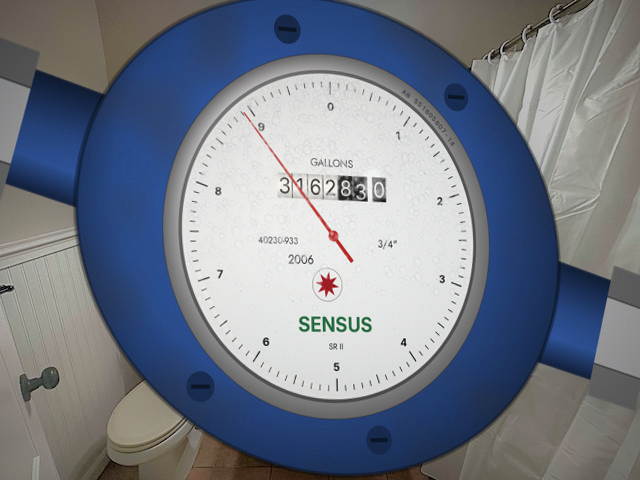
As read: 3162828.9; gal
